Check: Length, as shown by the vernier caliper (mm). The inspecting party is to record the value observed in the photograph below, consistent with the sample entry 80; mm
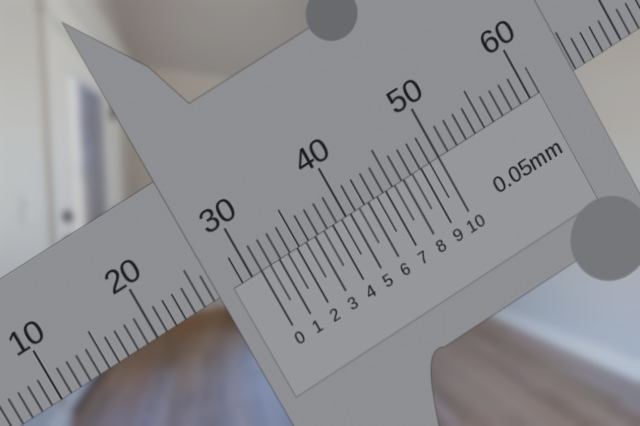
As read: 31.0; mm
